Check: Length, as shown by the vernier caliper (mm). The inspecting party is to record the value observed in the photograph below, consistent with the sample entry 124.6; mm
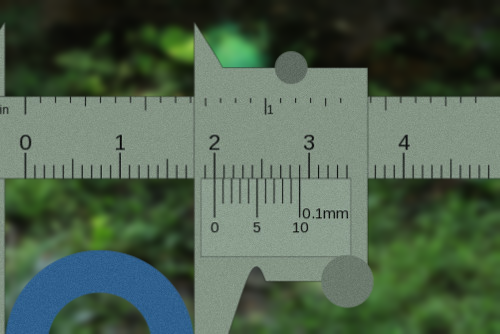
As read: 20.0; mm
